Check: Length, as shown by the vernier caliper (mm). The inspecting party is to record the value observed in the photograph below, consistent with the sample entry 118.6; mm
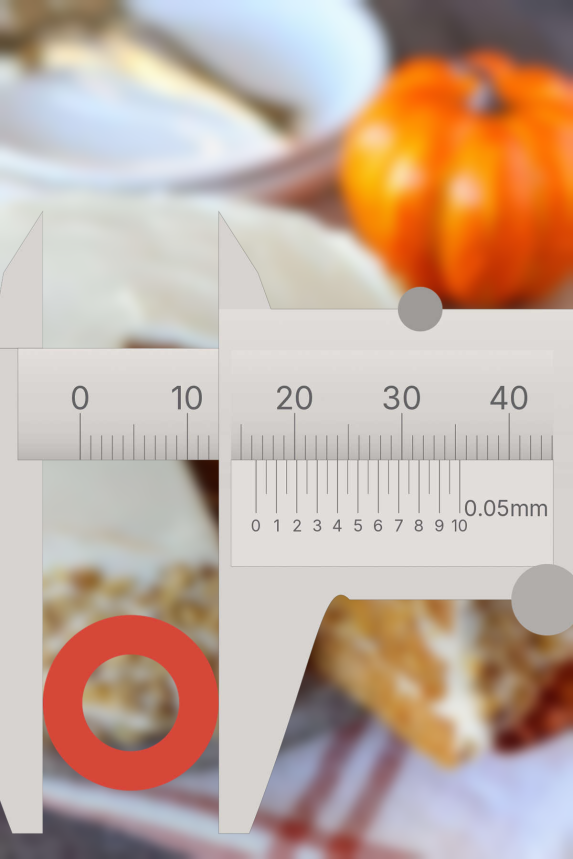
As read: 16.4; mm
